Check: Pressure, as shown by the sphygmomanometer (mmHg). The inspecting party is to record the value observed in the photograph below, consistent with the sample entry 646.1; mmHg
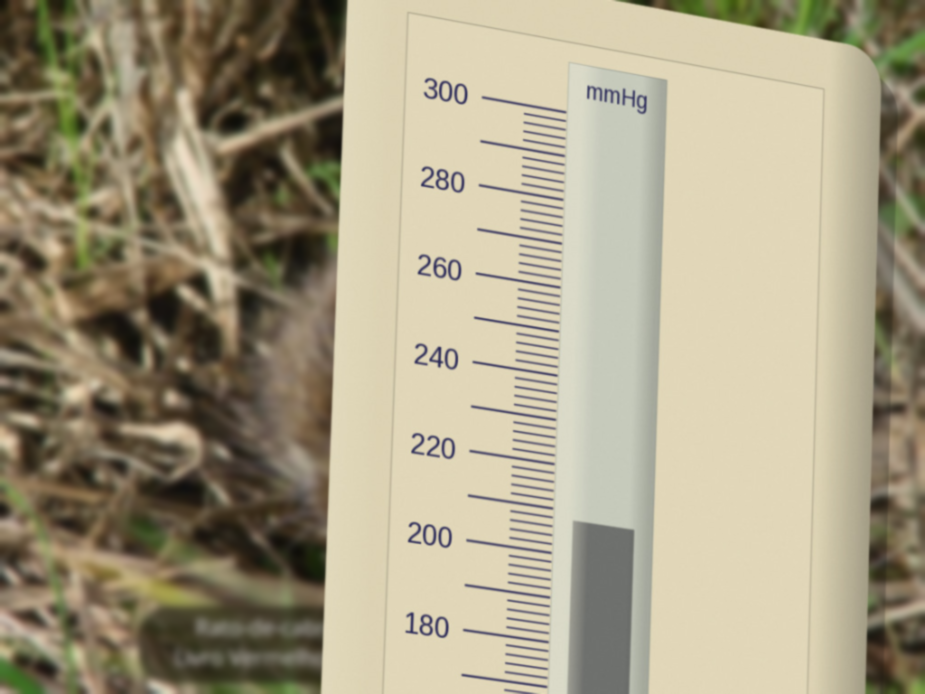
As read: 208; mmHg
